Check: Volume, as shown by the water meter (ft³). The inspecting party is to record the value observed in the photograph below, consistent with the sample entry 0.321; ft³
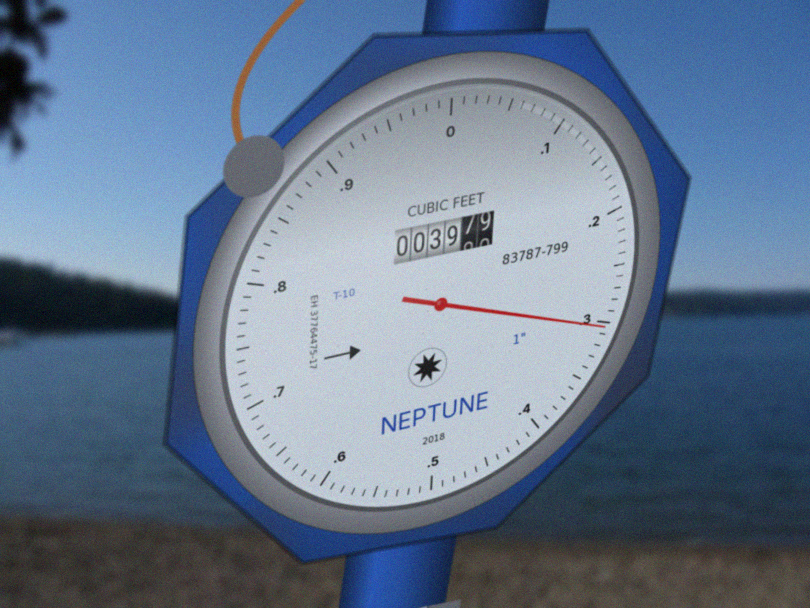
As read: 3979.30; ft³
